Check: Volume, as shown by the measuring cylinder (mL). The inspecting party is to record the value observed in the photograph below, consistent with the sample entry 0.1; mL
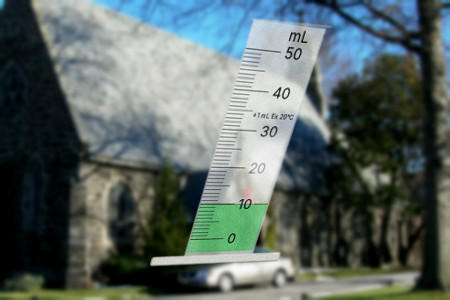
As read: 10; mL
